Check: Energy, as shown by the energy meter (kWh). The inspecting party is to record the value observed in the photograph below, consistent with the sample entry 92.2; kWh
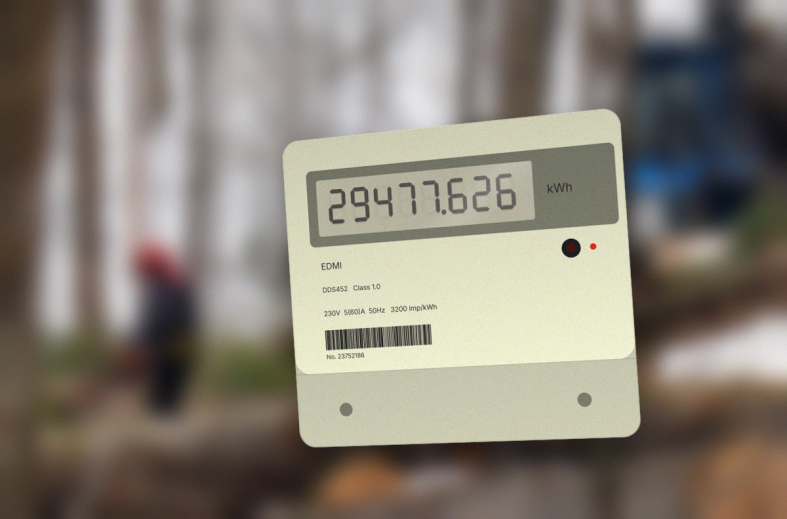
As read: 29477.626; kWh
